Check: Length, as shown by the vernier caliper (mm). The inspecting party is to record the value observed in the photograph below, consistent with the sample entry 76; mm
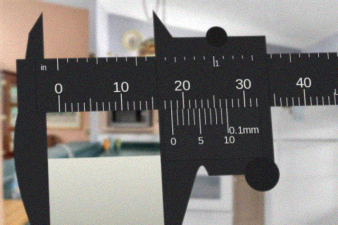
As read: 18.0; mm
